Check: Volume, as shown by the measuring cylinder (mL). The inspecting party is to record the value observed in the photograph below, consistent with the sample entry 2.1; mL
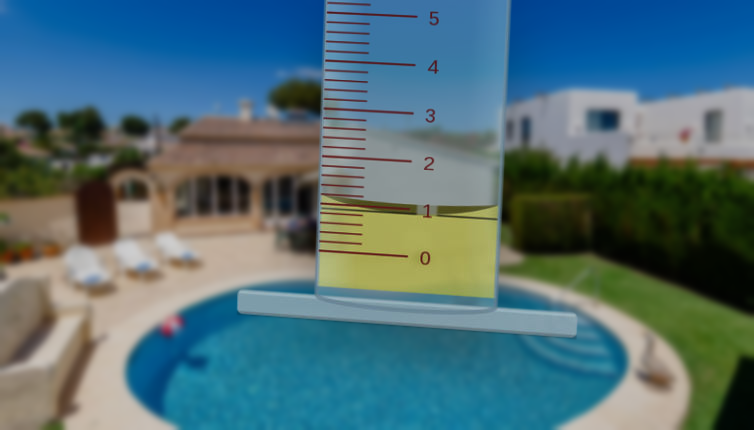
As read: 0.9; mL
